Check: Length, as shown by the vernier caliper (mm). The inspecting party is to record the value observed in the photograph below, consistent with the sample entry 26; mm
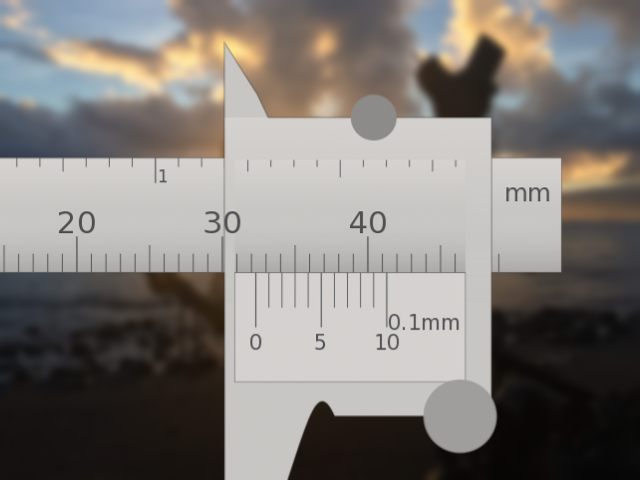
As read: 32.3; mm
